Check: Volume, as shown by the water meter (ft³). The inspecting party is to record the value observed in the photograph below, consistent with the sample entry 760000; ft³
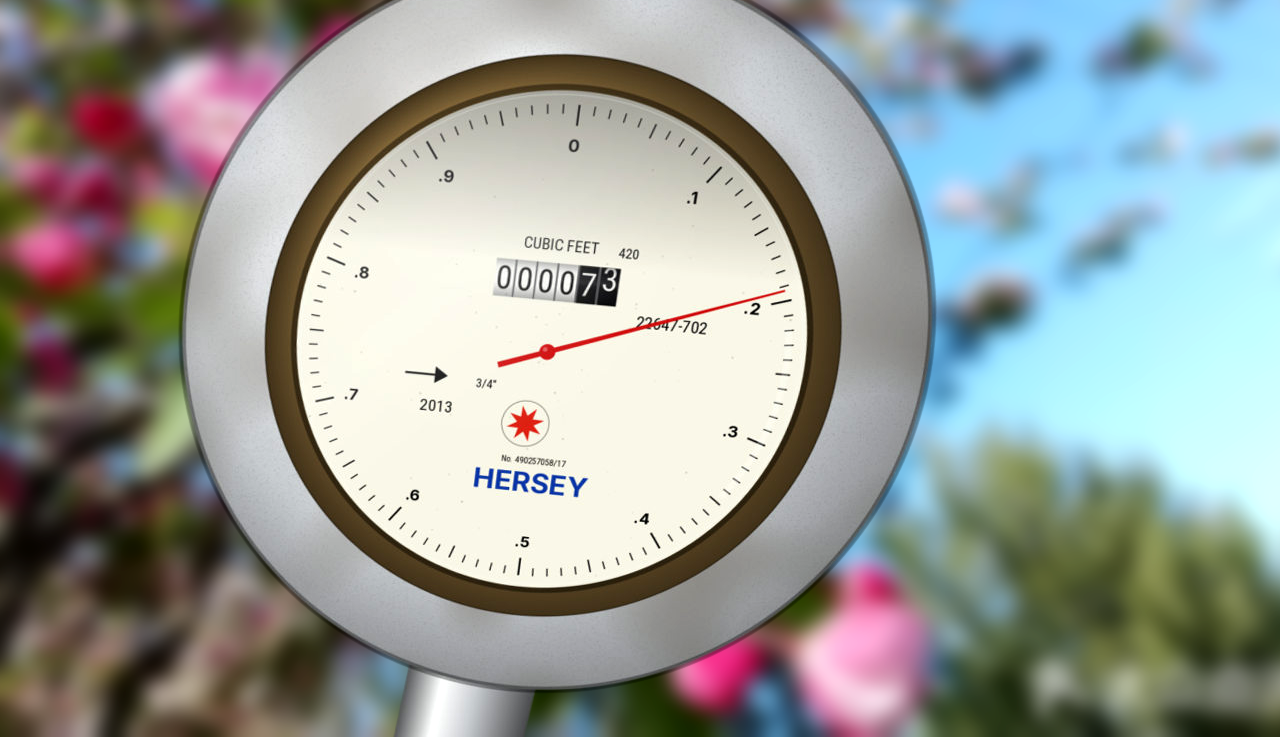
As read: 73.19; ft³
